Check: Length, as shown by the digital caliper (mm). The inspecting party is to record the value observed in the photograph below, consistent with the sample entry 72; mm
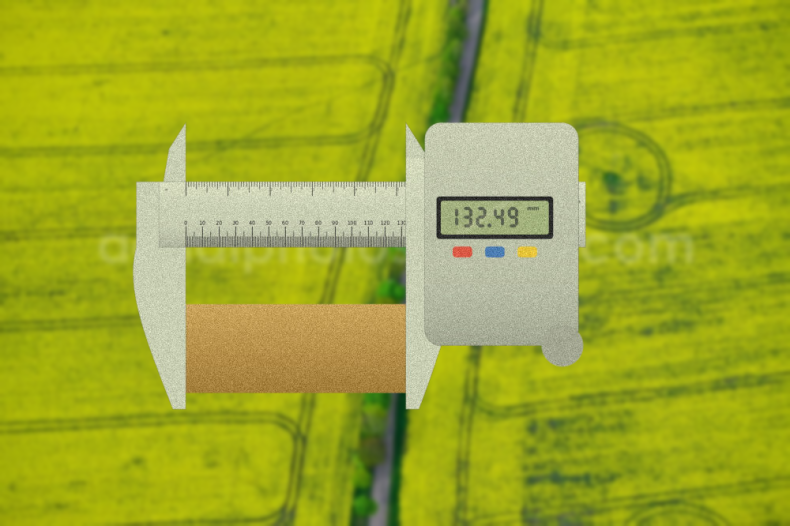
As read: 132.49; mm
